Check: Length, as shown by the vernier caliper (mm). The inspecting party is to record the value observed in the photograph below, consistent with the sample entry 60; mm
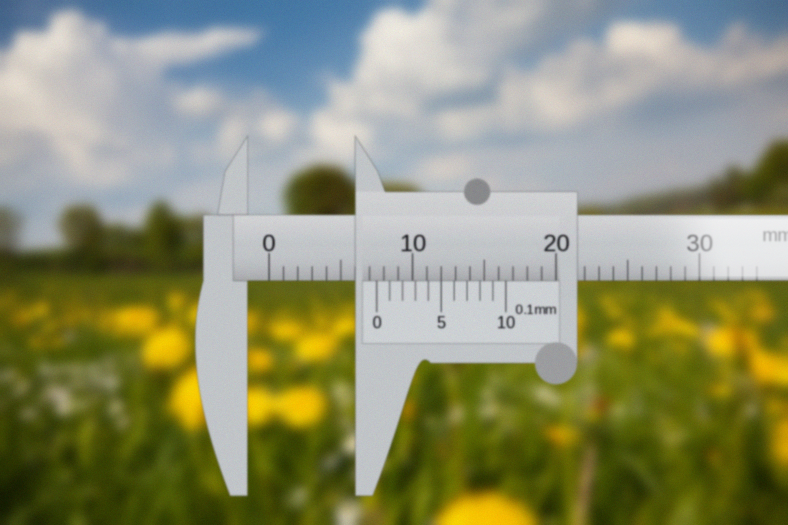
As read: 7.5; mm
